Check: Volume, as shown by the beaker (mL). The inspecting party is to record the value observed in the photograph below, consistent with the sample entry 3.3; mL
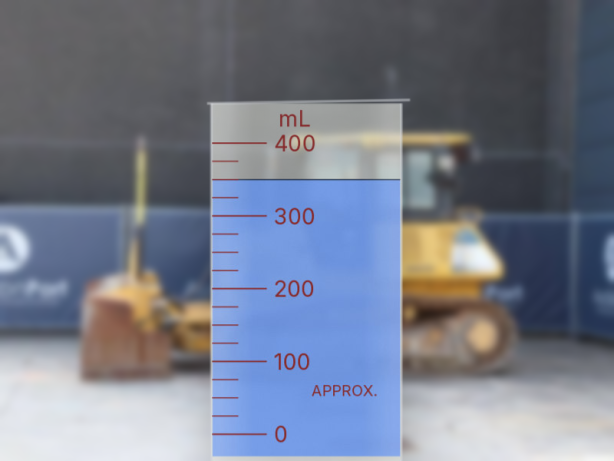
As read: 350; mL
